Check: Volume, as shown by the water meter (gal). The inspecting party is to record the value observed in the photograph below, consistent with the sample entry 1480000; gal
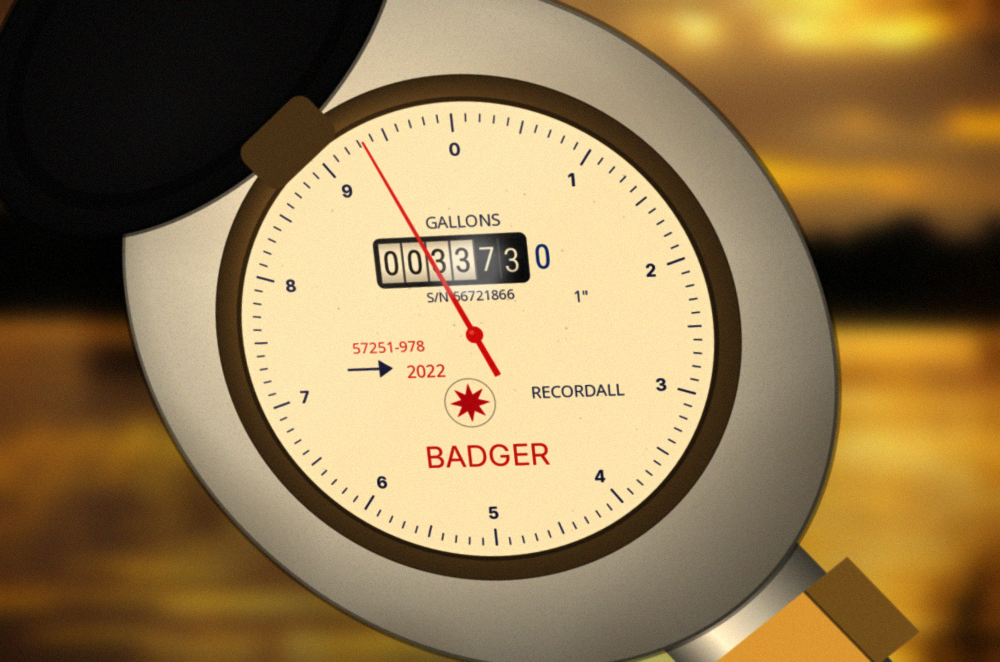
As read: 33729.3; gal
